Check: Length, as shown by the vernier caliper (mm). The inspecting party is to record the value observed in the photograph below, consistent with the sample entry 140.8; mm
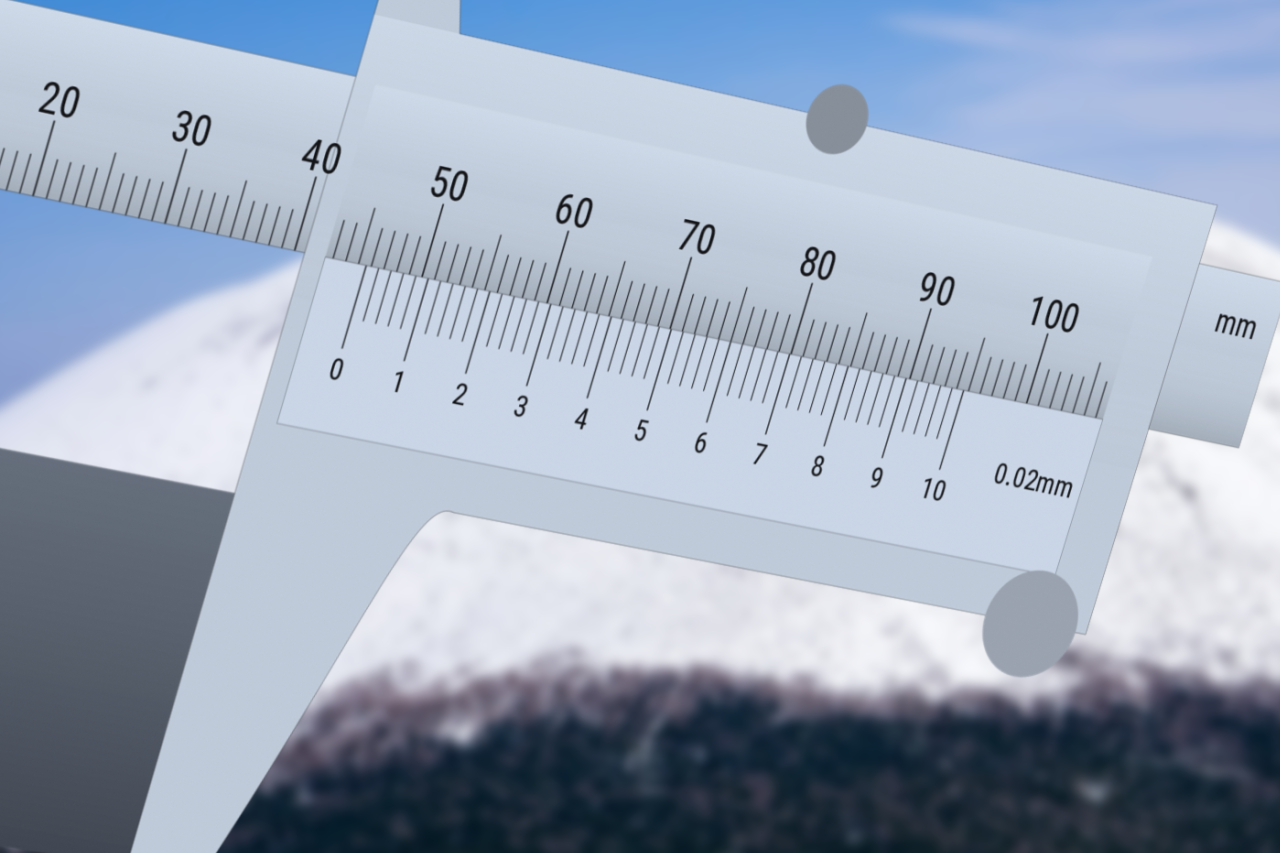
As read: 45.6; mm
